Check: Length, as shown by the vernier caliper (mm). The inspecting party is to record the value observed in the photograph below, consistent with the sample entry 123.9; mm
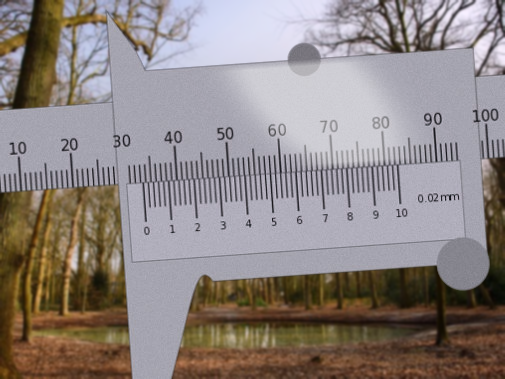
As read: 33.5; mm
